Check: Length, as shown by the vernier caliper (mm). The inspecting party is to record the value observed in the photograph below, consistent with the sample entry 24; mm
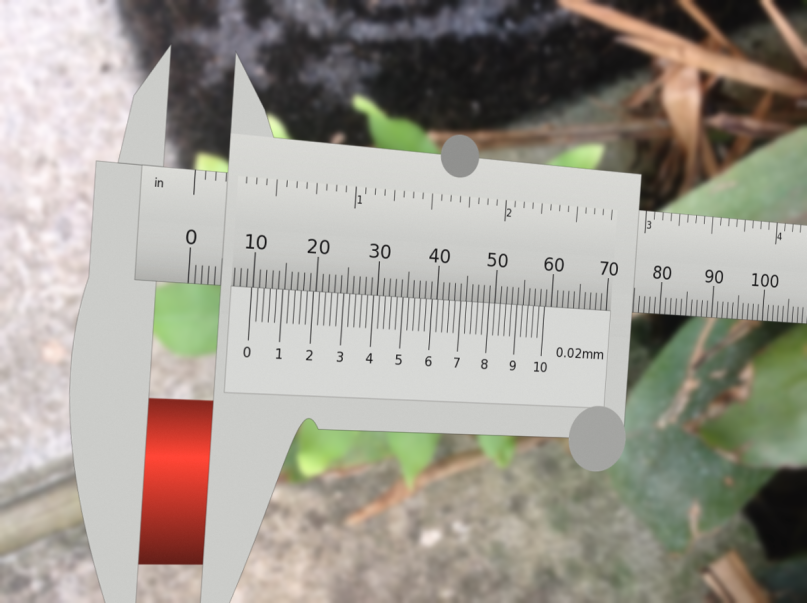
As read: 9.8; mm
